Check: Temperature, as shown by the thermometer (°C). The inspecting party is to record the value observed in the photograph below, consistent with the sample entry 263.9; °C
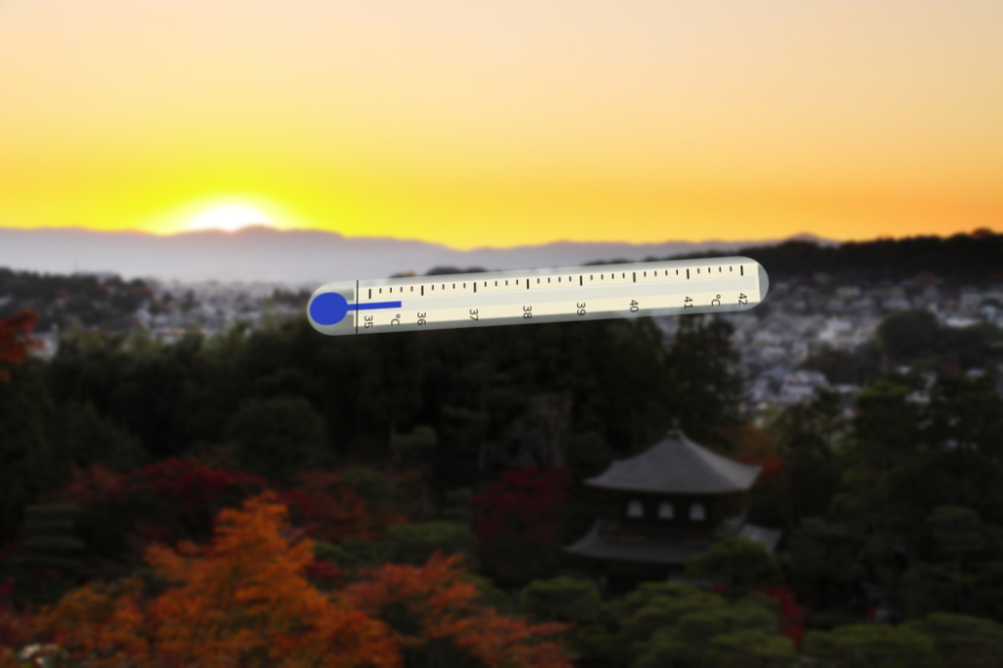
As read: 35.6; °C
